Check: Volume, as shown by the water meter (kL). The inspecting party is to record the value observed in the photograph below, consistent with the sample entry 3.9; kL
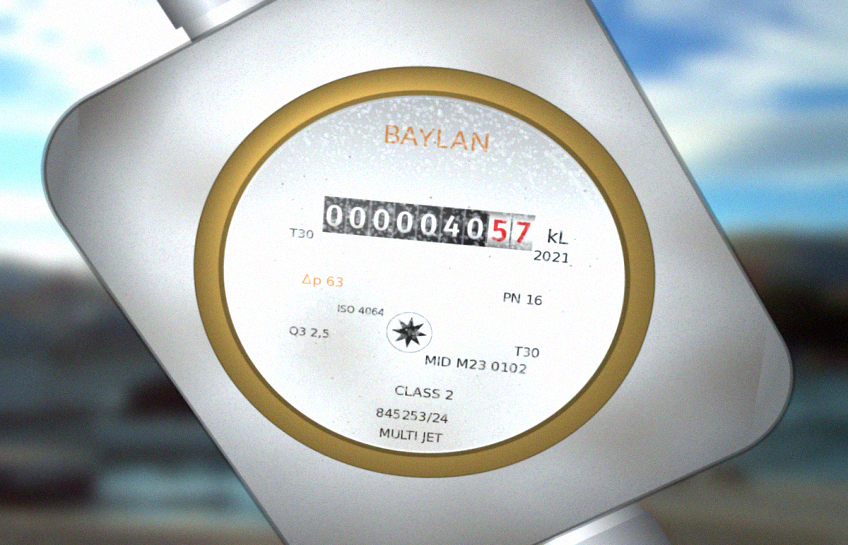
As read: 40.57; kL
